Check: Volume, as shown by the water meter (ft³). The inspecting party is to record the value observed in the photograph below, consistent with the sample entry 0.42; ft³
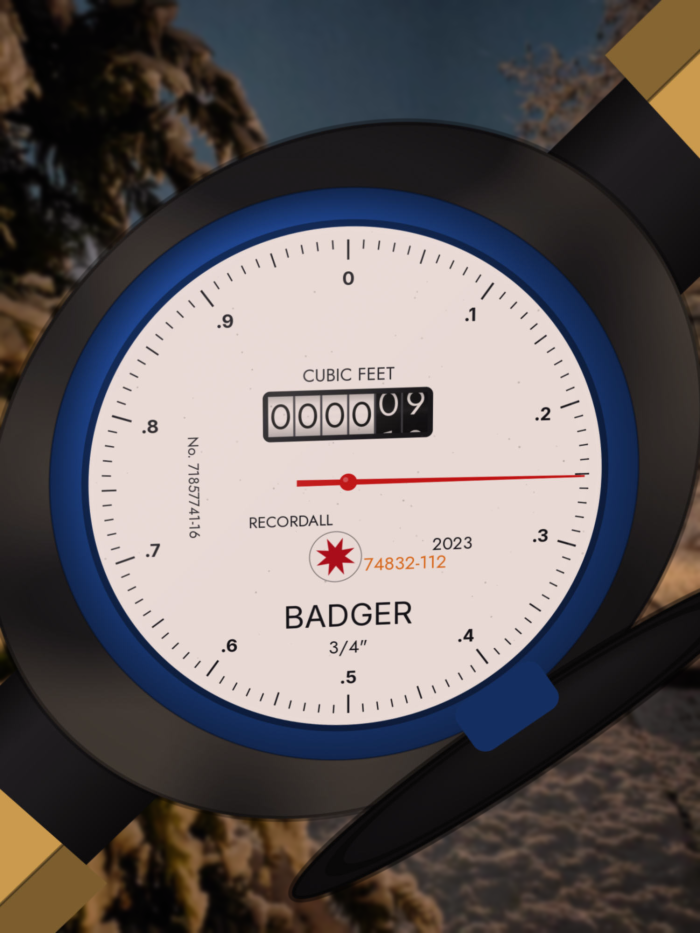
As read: 9.25; ft³
